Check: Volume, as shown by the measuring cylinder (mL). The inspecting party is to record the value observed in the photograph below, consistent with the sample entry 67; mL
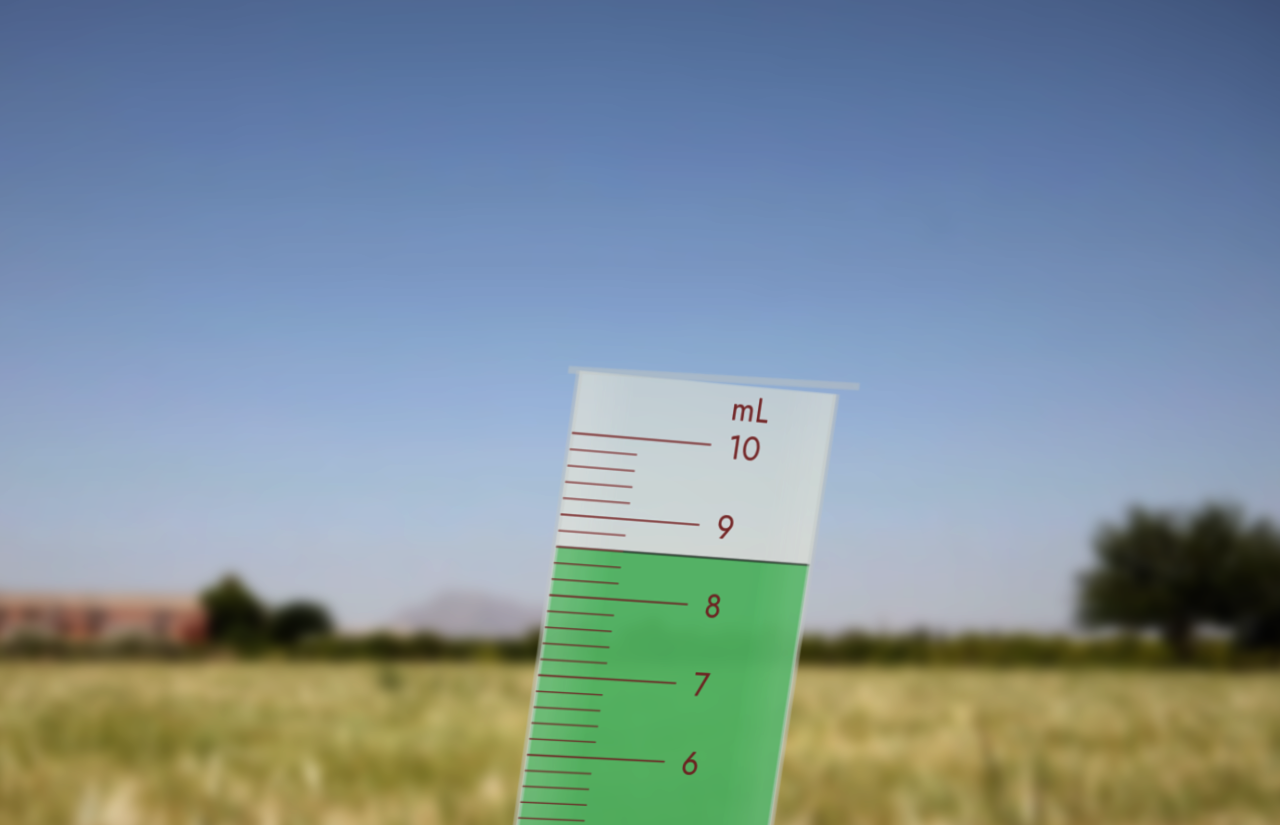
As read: 8.6; mL
